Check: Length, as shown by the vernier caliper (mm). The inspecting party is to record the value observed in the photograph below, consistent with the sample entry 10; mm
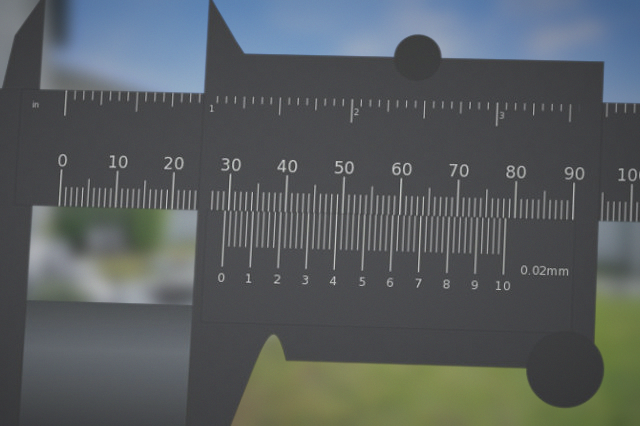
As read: 29.4; mm
